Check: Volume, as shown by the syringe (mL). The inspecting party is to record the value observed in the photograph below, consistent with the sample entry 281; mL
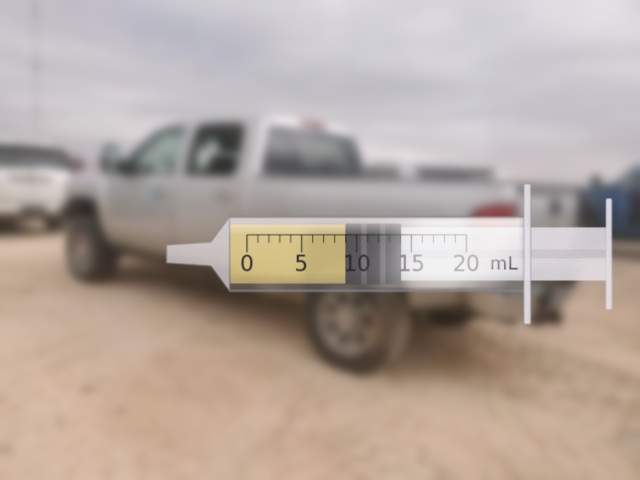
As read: 9; mL
